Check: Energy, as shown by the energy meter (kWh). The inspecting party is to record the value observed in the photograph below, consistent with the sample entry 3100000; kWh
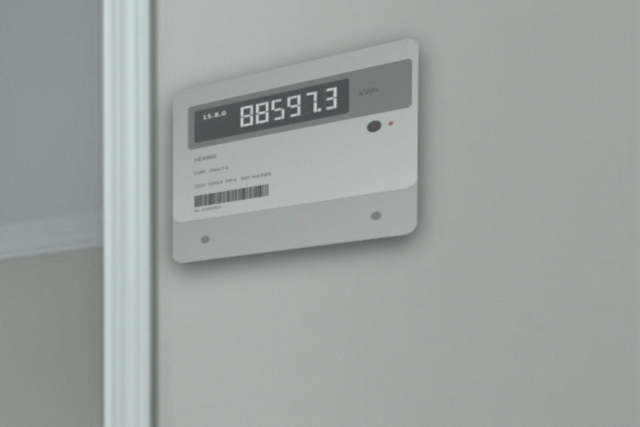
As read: 88597.3; kWh
